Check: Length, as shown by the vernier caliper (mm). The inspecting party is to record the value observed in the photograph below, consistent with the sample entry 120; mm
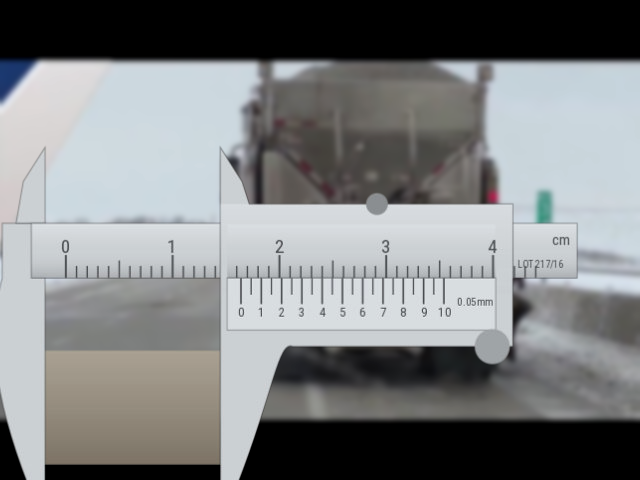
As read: 16.4; mm
